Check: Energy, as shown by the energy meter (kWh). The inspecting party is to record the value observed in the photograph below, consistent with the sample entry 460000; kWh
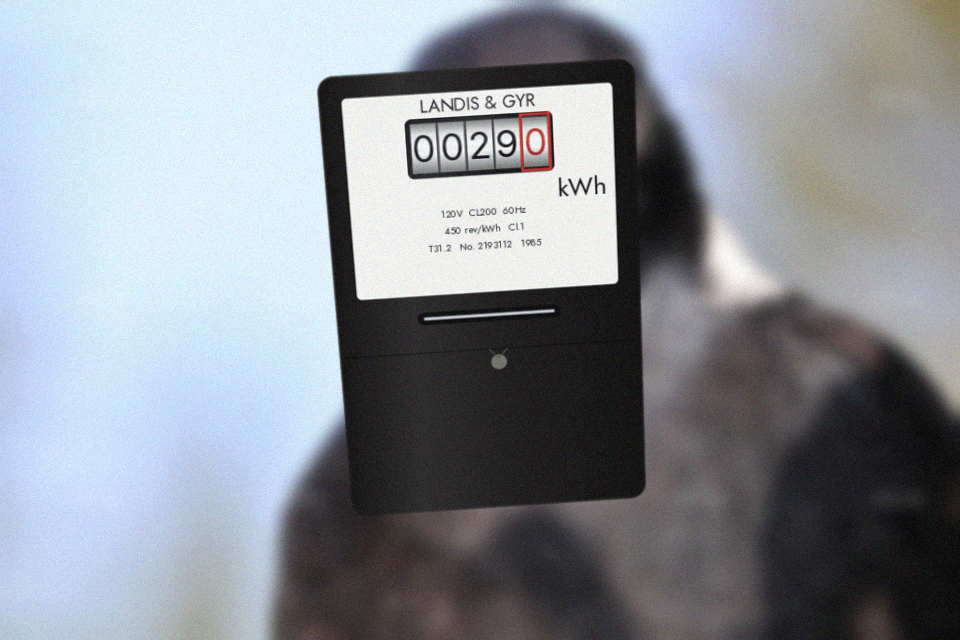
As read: 29.0; kWh
